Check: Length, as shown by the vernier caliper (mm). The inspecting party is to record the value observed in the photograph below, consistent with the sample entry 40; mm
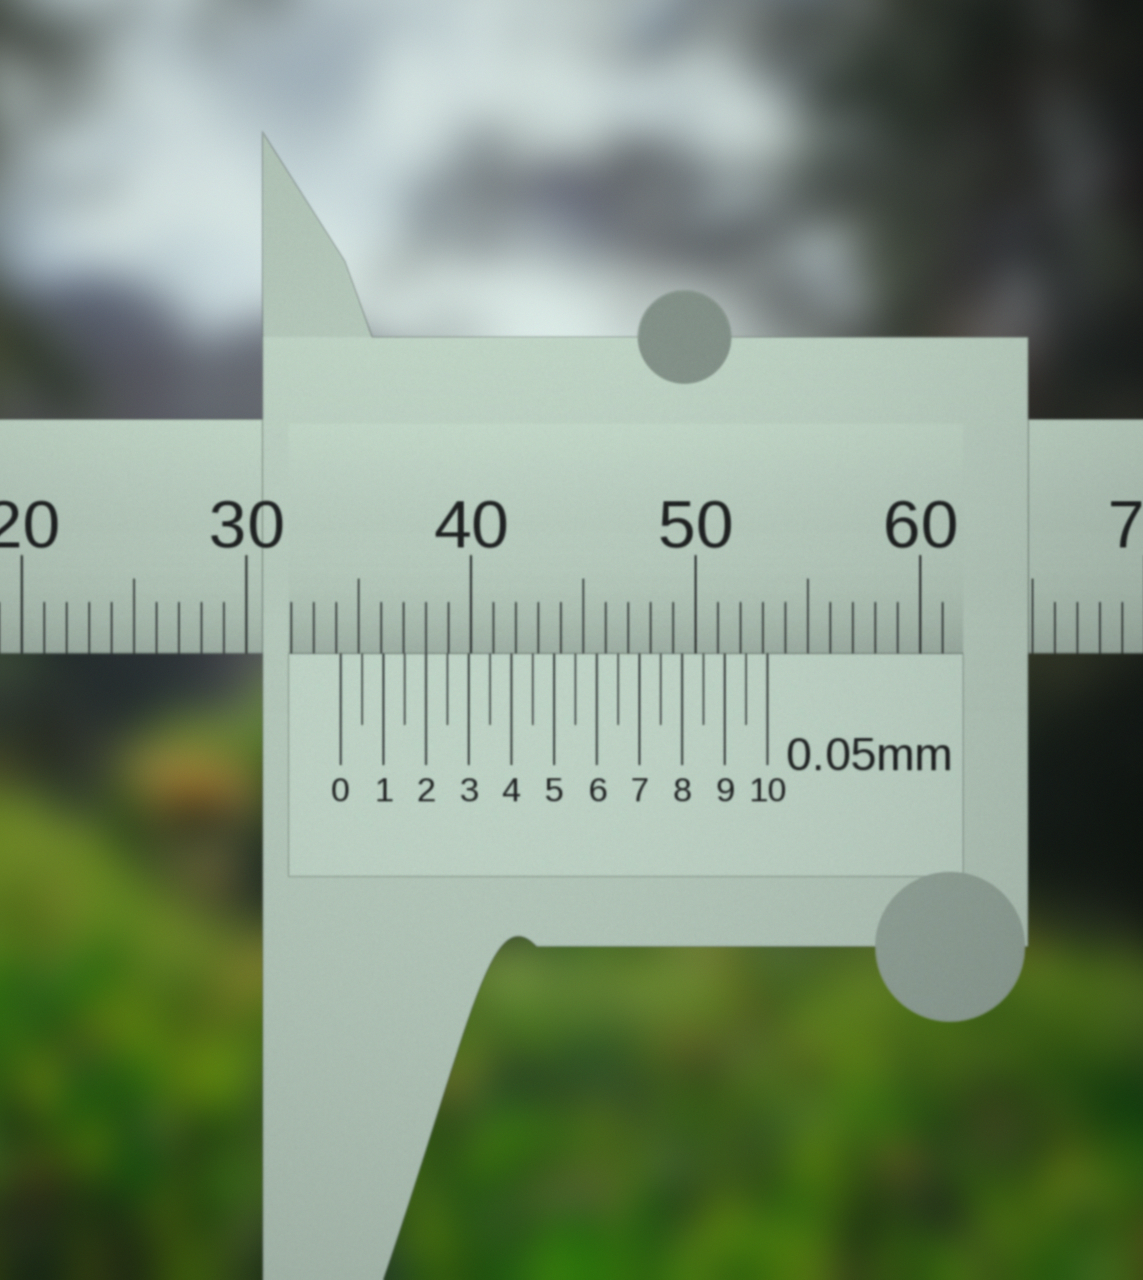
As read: 34.2; mm
